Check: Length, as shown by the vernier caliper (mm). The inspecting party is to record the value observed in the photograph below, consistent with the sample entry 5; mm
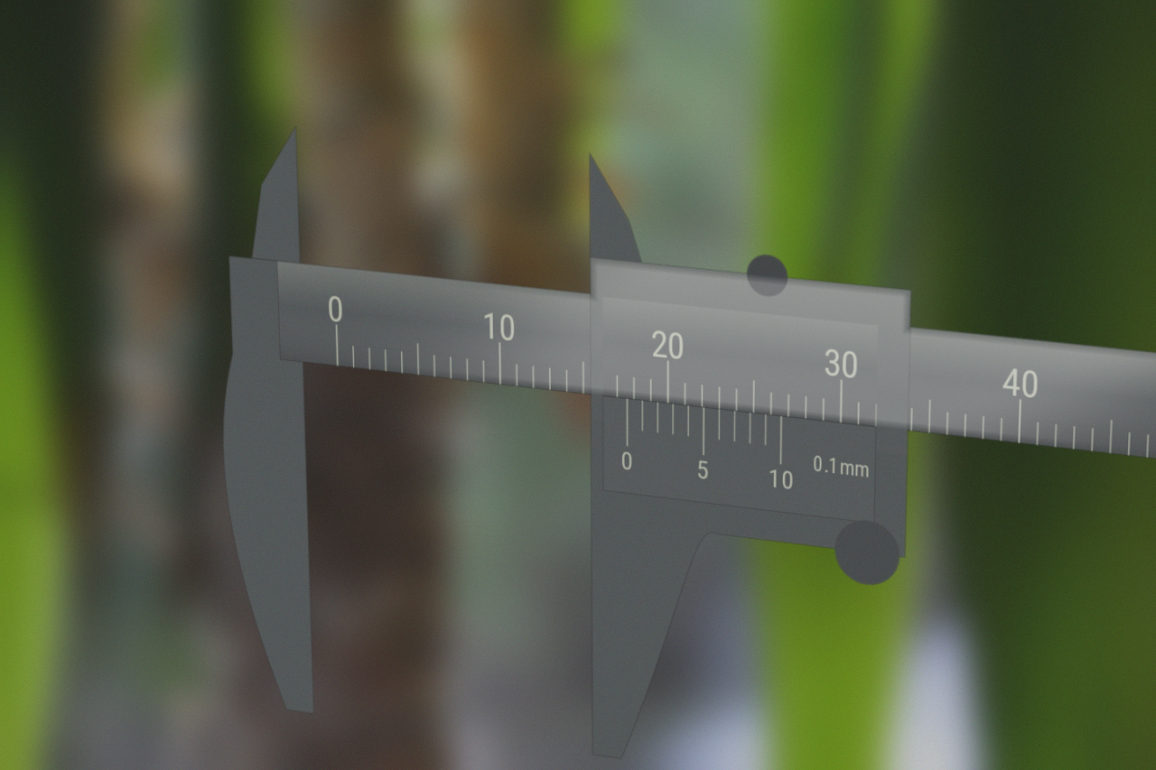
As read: 17.6; mm
